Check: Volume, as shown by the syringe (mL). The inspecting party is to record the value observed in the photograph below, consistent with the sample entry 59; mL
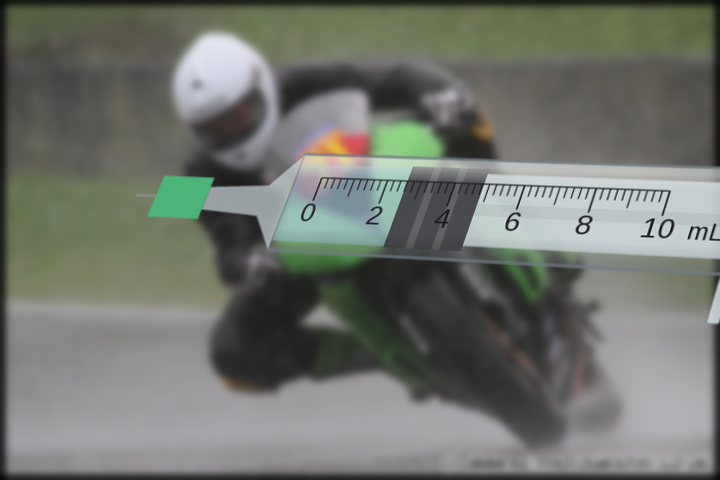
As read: 2.6; mL
